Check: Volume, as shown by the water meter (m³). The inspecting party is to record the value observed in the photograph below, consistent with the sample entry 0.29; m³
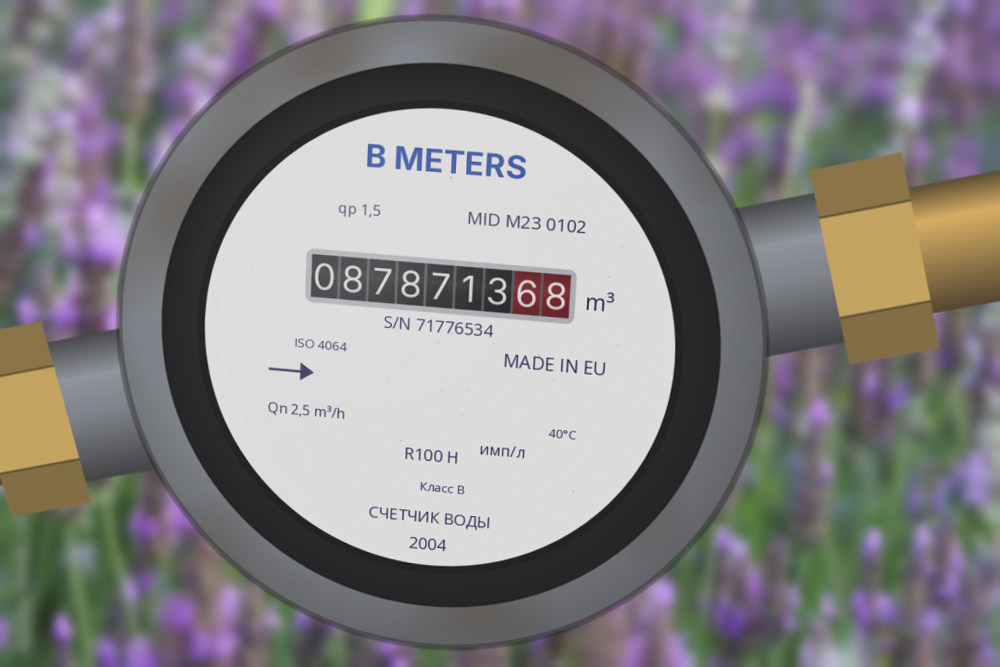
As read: 878713.68; m³
